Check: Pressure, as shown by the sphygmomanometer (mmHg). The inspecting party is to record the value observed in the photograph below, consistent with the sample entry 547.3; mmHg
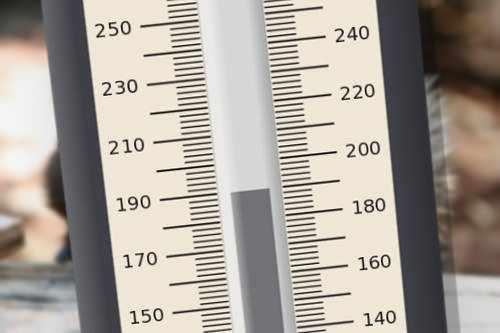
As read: 190; mmHg
